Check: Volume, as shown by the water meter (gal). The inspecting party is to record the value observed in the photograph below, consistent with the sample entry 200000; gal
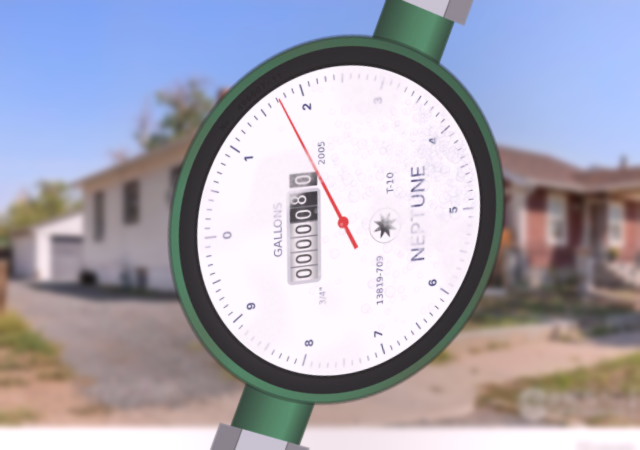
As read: 81.7; gal
